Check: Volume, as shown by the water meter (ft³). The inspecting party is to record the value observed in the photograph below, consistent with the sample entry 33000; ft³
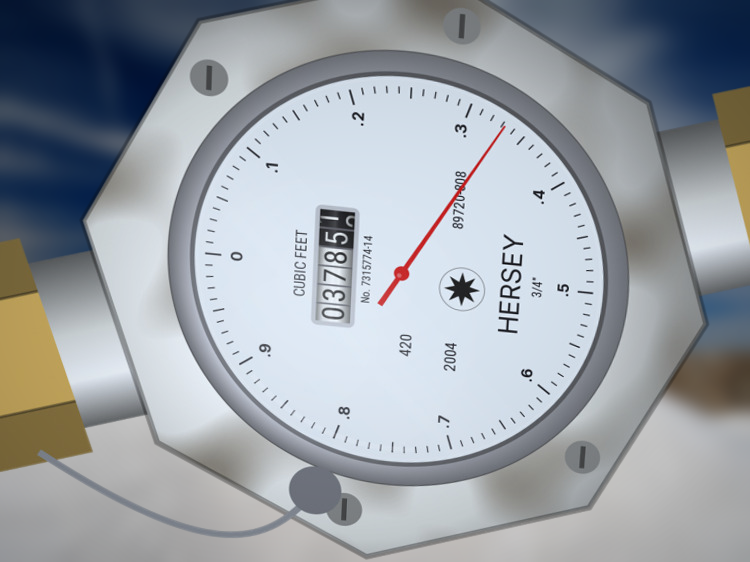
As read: 37851.33; ft³
